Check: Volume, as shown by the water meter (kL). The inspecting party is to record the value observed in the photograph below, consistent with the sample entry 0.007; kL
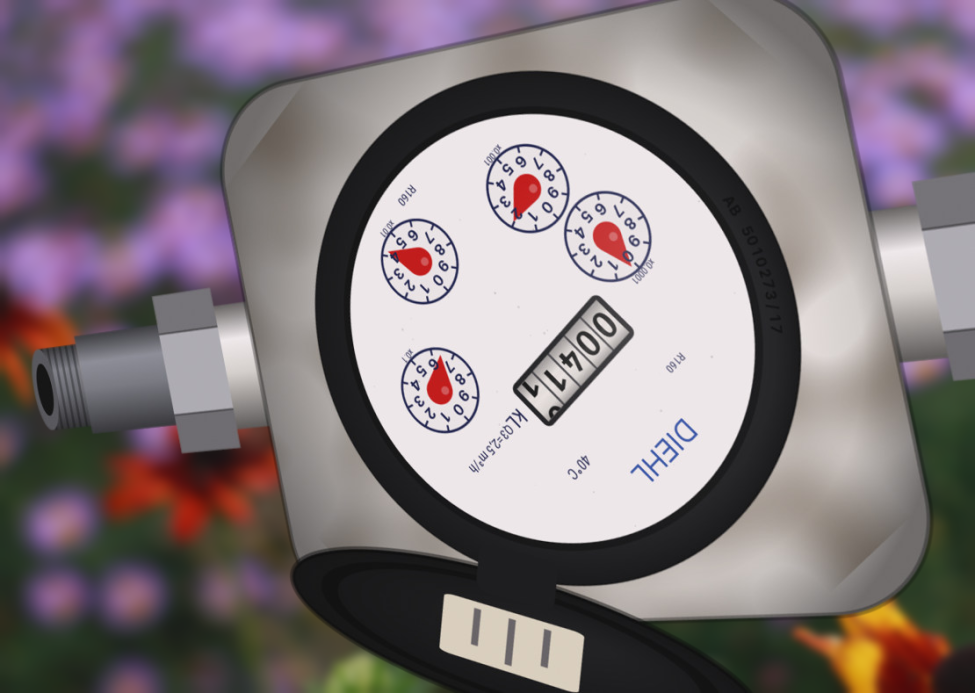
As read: 410.6420; kL
